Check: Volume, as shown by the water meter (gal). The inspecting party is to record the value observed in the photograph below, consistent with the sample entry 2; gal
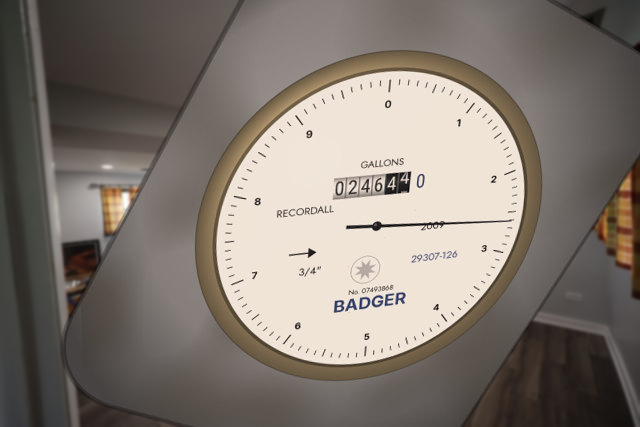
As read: 246442.6; gal
